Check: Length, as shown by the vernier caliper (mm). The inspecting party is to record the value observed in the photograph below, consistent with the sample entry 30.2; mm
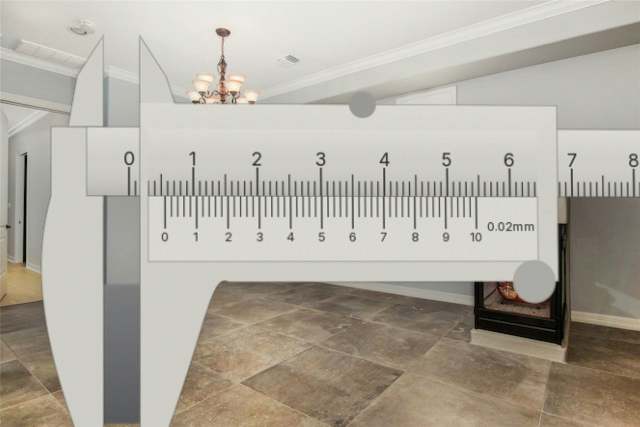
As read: 5.6; mm
